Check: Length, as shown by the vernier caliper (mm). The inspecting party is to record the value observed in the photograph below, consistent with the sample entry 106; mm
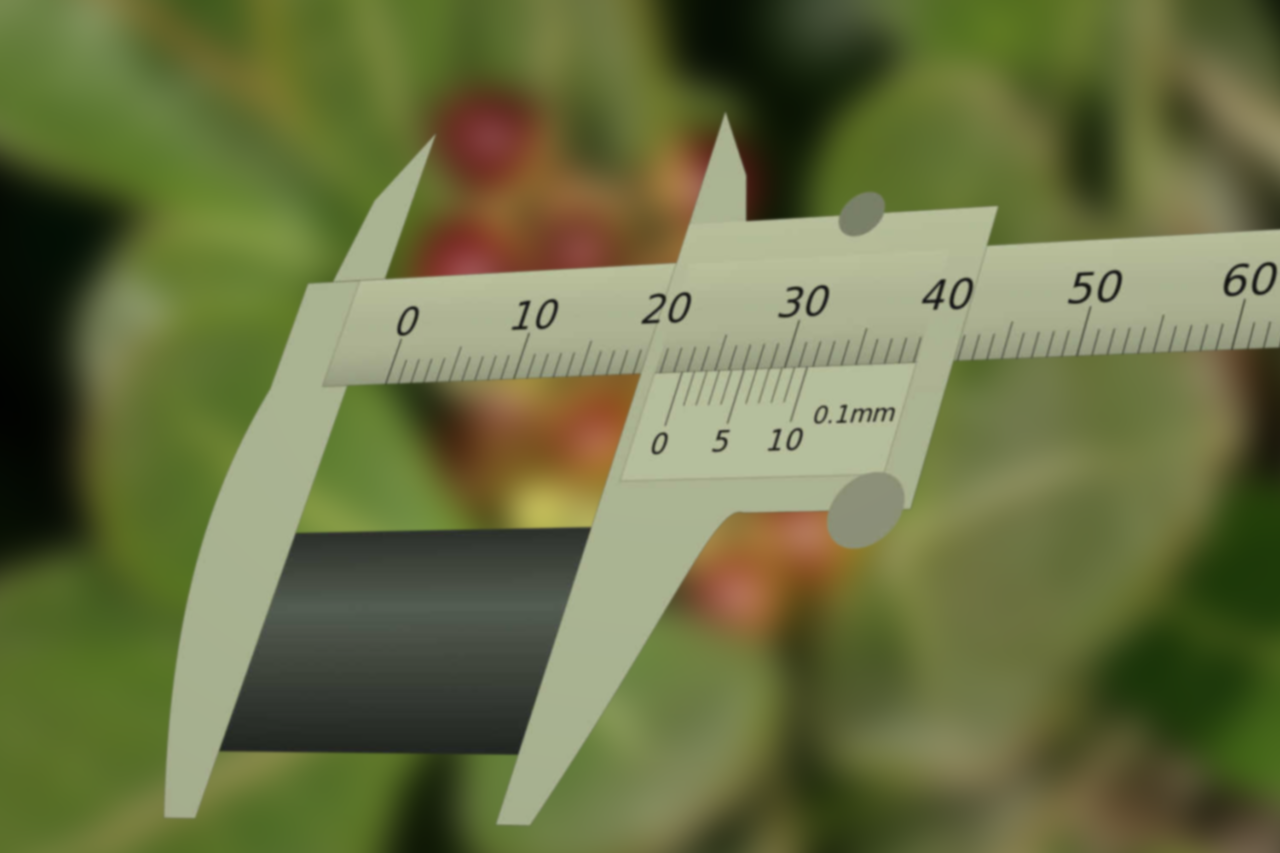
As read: 22.6; mm
